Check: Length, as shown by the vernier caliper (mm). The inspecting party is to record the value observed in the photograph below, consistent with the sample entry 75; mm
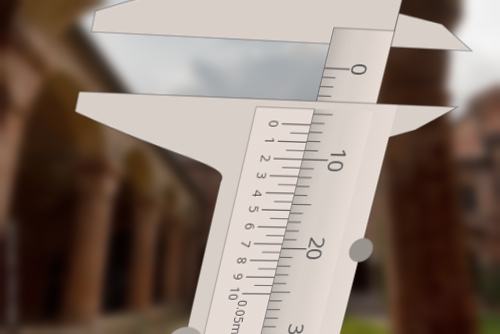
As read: 6.2; mm
